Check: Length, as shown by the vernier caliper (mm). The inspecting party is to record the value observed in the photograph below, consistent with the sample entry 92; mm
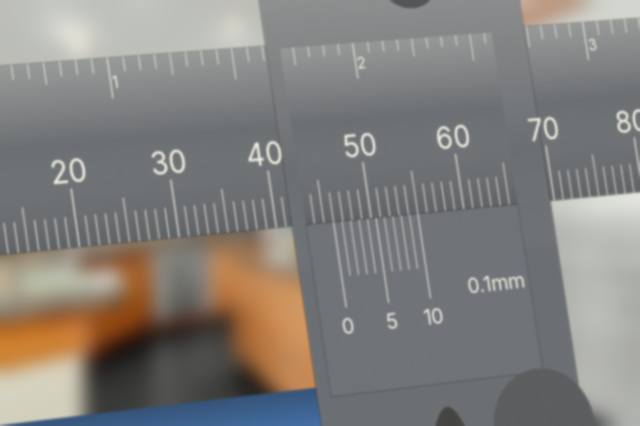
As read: 46.0; mm
